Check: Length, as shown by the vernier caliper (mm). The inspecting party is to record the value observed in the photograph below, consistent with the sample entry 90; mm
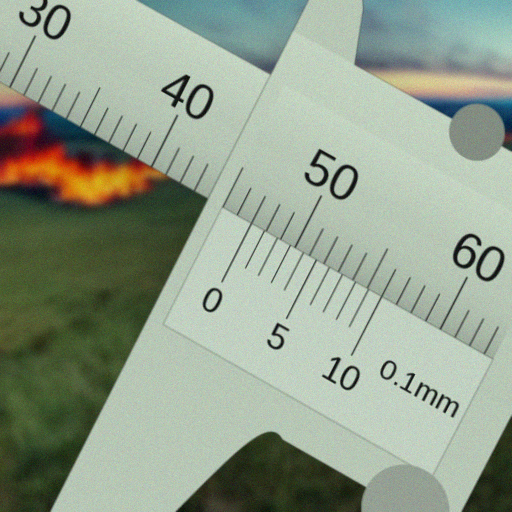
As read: 47.0; mm
